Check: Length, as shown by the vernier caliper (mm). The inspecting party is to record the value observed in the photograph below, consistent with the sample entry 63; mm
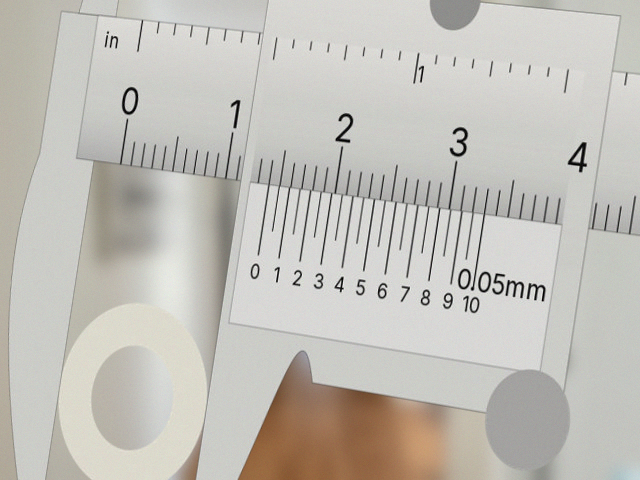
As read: 14.0; mm
